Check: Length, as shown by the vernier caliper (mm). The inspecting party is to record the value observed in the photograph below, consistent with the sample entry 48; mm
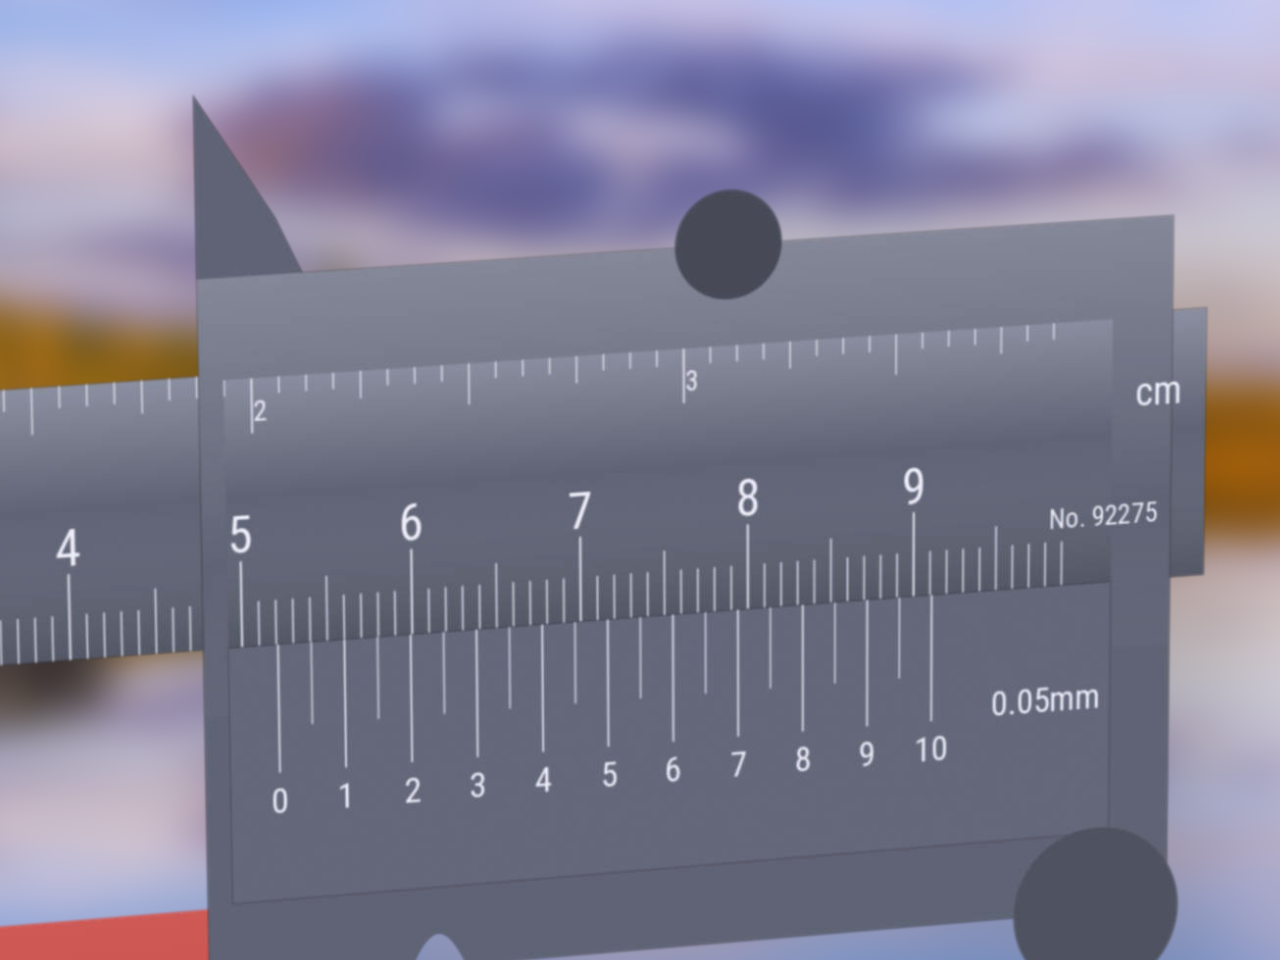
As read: 52.1; mm
